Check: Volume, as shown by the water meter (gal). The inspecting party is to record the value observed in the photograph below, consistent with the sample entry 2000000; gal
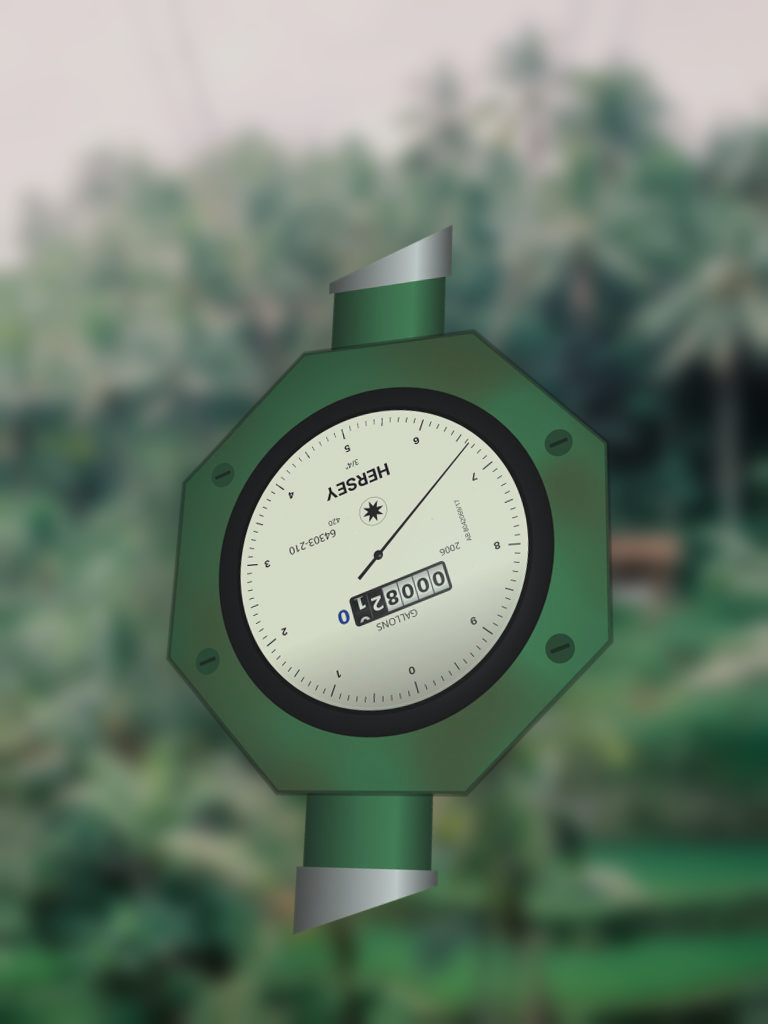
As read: 8206.6; gal
